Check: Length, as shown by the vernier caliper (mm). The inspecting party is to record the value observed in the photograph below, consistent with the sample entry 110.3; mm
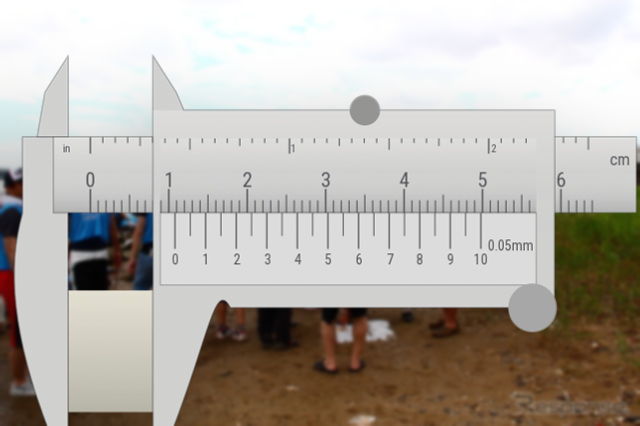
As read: 10.8; mm
